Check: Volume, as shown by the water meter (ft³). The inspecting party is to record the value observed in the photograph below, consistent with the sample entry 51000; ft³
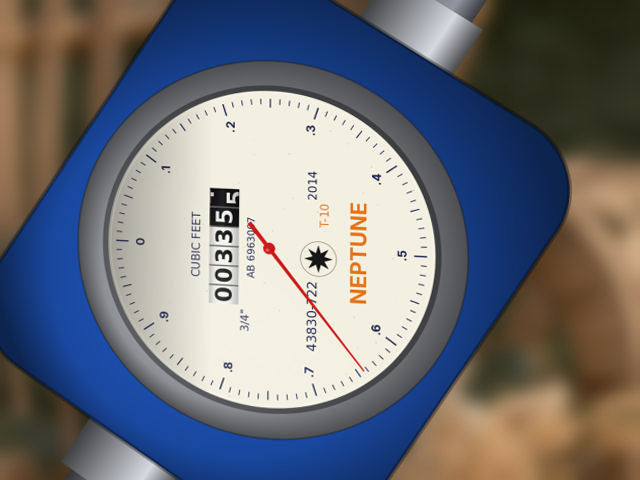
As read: 3354.64; ft³
